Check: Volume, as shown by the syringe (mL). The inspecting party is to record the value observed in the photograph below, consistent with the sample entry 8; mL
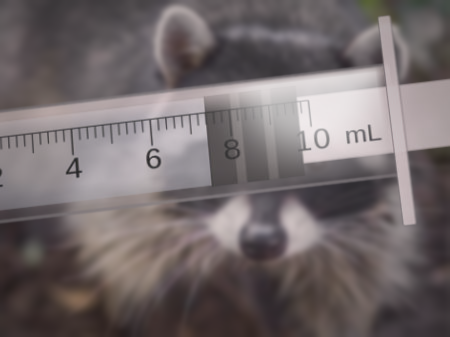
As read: 7.4; mL
